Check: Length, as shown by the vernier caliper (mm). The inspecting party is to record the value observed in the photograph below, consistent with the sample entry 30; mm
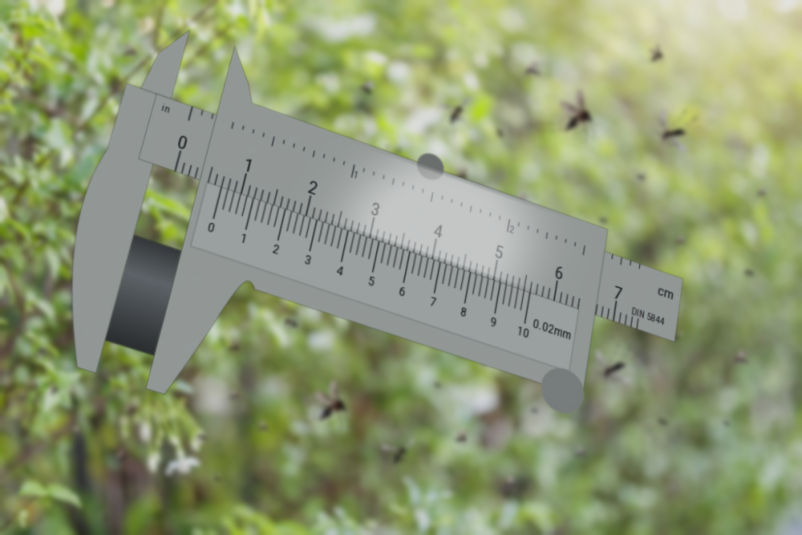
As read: 7.0; mm
